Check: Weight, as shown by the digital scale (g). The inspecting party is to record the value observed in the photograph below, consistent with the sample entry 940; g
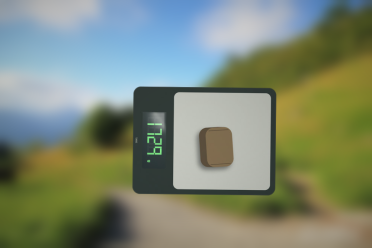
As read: 1729; g
